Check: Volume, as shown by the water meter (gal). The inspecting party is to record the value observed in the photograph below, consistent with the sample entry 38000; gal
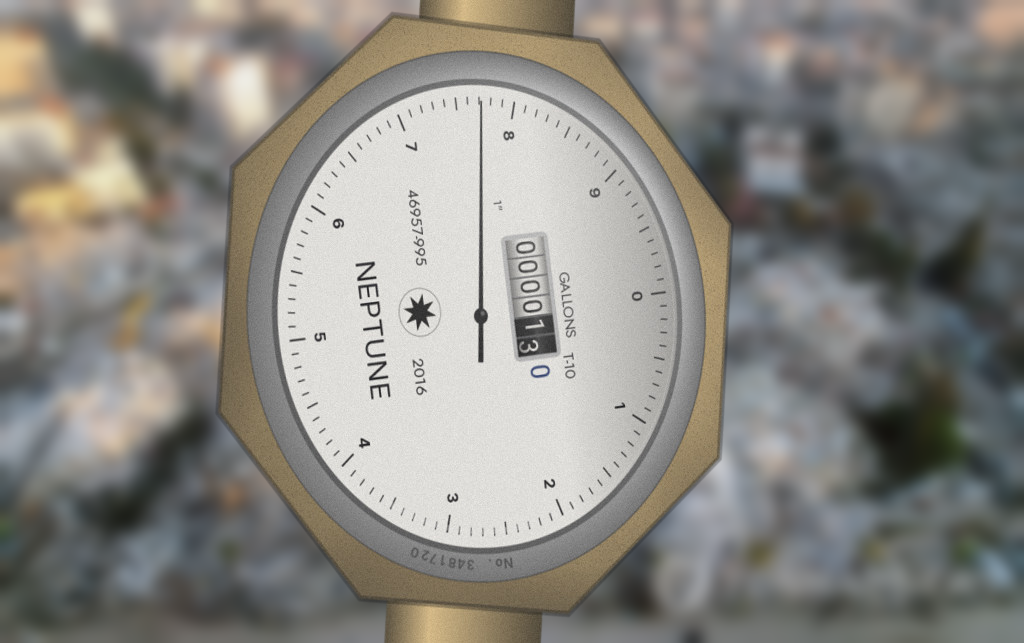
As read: 127.7; gal
